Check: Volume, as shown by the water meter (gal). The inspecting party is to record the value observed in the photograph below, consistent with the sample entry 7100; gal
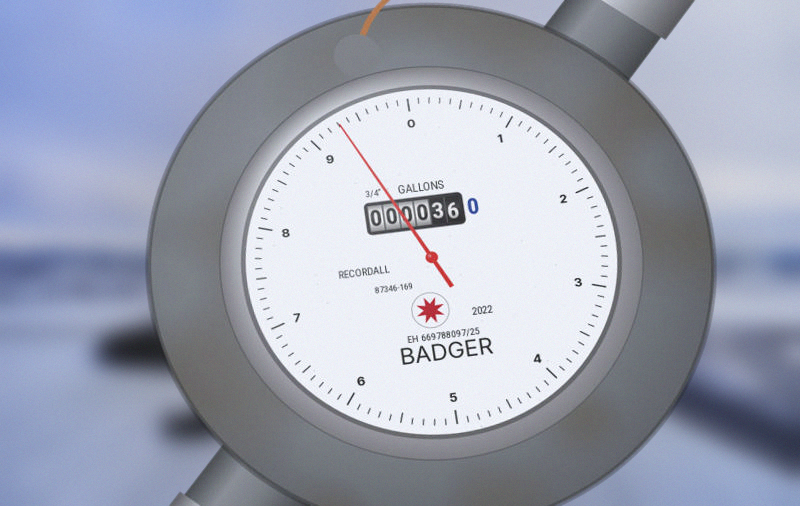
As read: 359.3; gal
